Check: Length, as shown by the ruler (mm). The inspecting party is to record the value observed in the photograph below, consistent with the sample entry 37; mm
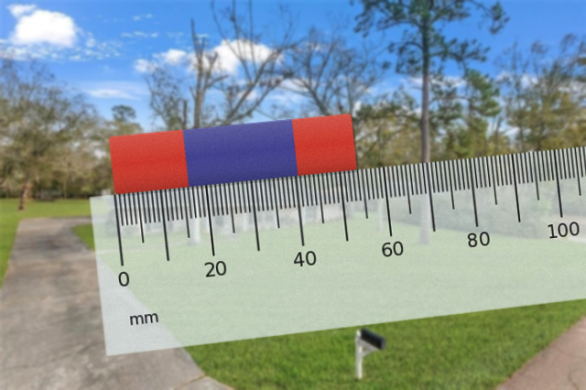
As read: 54; mm
